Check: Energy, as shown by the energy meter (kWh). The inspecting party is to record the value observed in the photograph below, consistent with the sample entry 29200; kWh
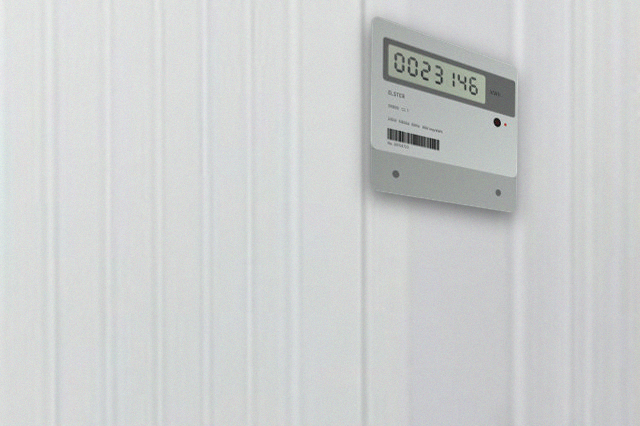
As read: 23146; kWh
